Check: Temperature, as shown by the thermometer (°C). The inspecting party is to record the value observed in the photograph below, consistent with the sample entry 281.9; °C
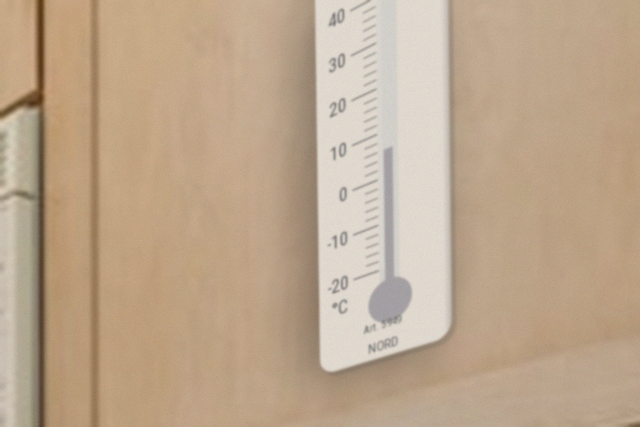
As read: 6; °C
